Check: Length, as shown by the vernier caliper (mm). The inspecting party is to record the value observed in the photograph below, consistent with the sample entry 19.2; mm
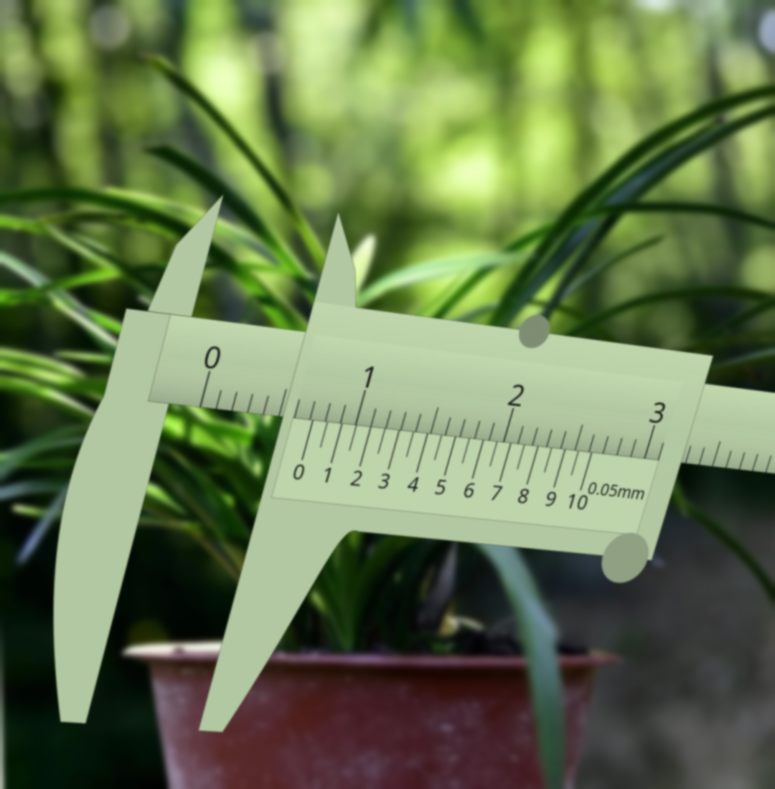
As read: 7.2; mm
